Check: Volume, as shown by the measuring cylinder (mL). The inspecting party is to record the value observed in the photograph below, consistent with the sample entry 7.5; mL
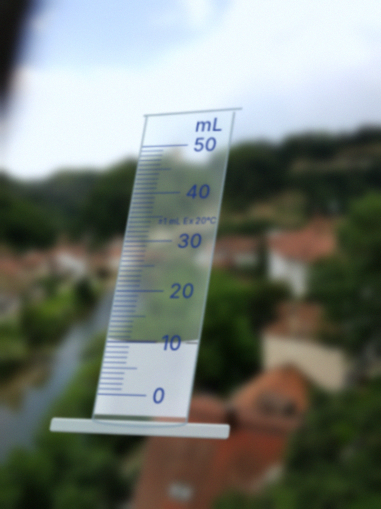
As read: 10; mL
